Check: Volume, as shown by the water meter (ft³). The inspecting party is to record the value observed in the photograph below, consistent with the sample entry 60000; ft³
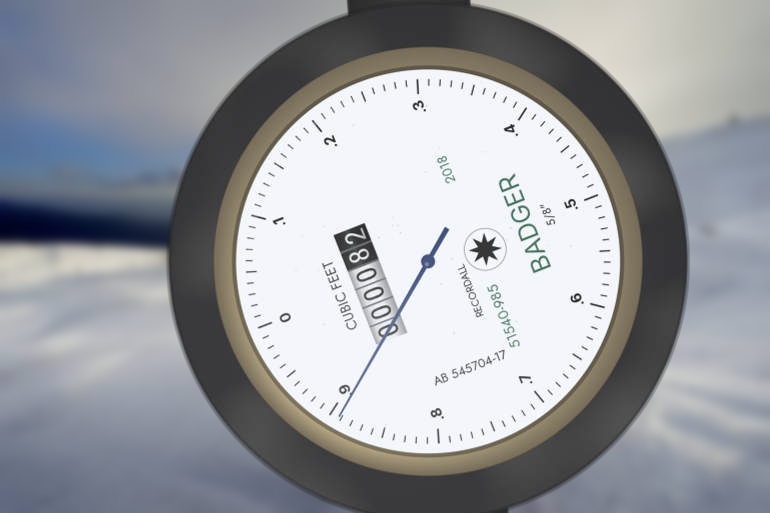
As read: 81.89; ft³
